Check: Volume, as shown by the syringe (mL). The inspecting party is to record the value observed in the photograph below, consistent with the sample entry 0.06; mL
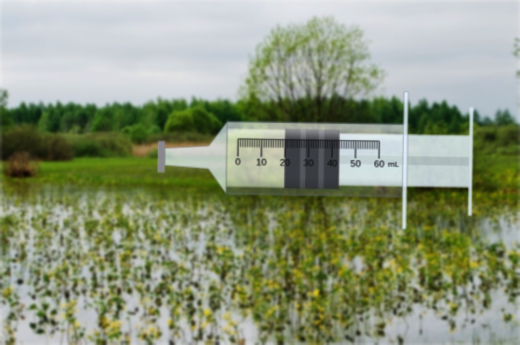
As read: 20; mL
